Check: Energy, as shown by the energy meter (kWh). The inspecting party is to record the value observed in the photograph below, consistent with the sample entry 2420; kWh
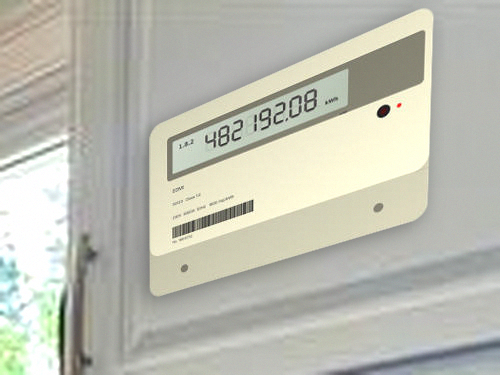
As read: 482192.08; kWh
